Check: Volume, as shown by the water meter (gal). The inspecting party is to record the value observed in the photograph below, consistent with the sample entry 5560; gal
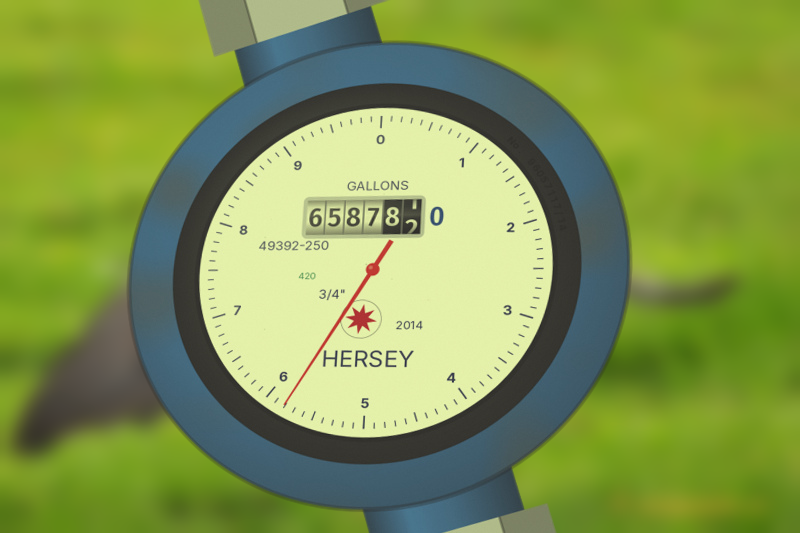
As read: 6587815.8; gal
